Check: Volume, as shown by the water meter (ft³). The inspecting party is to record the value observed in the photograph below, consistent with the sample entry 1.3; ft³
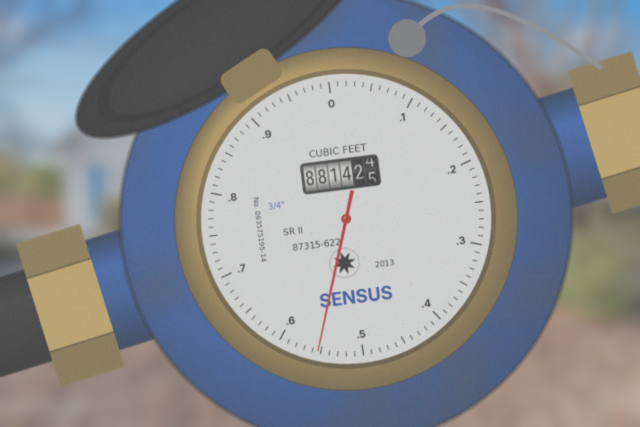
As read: 881424.55; ft³
